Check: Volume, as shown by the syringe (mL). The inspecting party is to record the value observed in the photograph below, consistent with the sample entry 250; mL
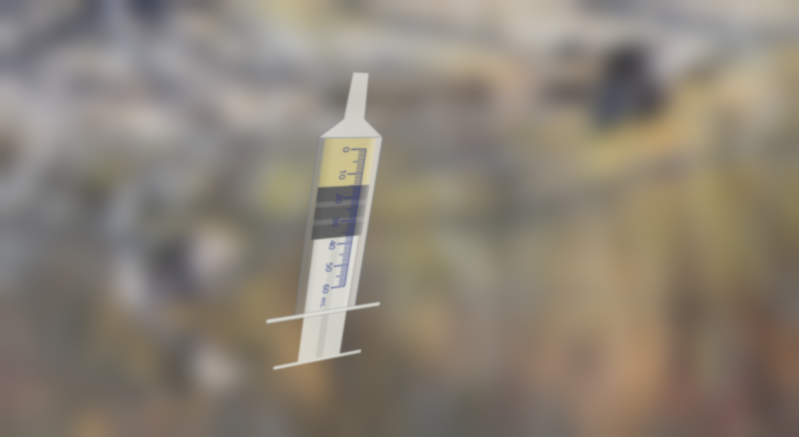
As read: 15; mL
